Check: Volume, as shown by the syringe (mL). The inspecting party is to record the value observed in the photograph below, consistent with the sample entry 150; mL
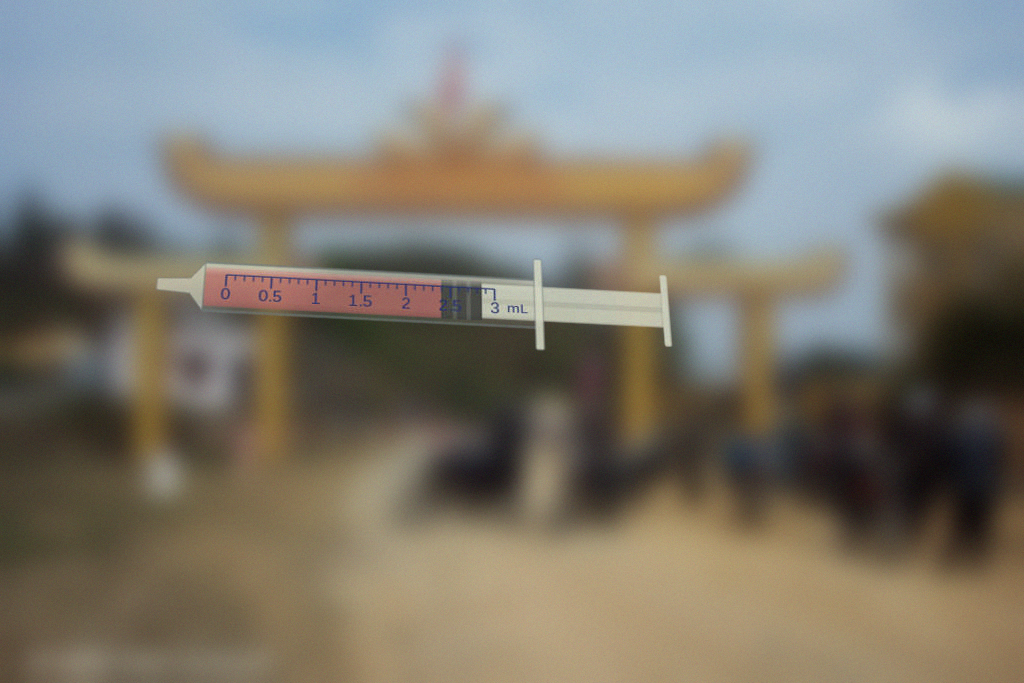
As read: 2.4; mL
